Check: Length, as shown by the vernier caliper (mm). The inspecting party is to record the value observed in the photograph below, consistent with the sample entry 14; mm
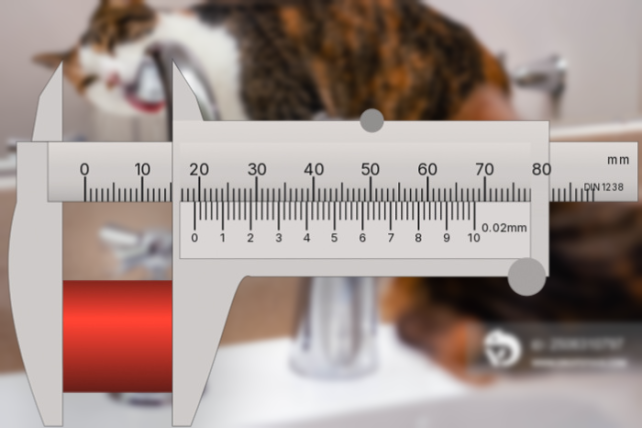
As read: 19.2; mm
